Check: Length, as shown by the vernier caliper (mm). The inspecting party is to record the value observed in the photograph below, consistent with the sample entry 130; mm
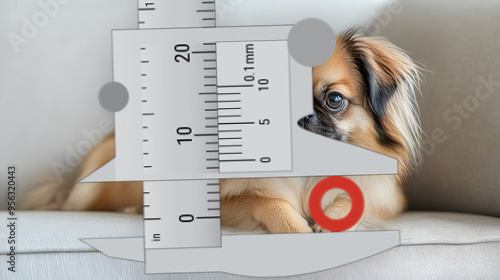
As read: 6.8; mm
